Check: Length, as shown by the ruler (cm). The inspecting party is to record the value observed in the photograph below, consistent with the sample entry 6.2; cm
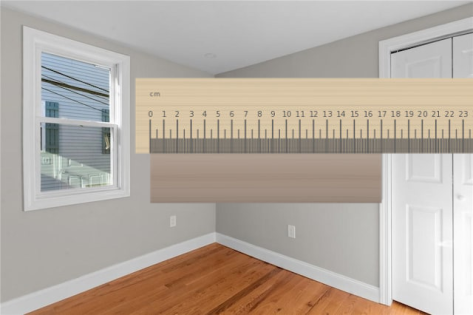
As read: 17; cm
